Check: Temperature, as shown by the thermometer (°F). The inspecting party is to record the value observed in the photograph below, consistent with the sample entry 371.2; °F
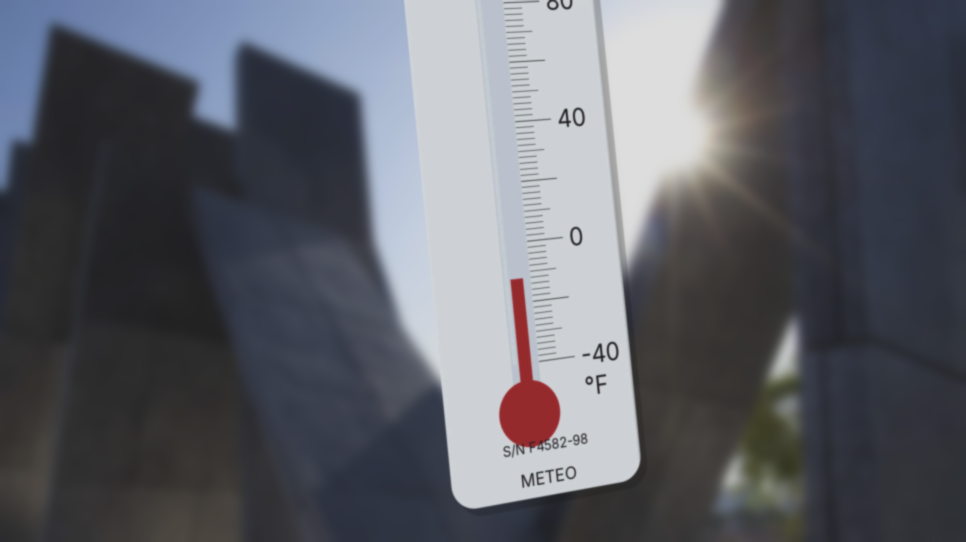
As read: -12; °F
